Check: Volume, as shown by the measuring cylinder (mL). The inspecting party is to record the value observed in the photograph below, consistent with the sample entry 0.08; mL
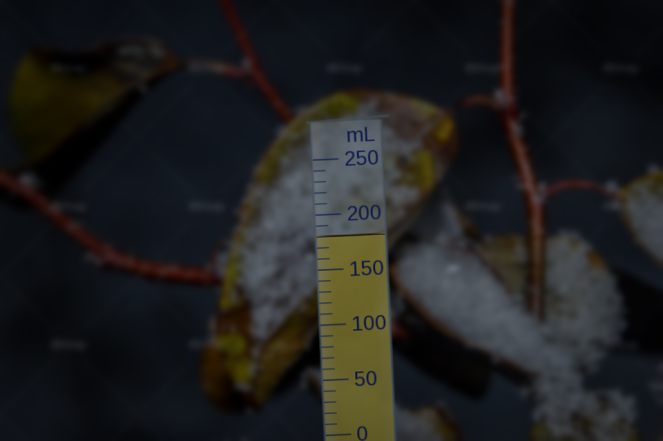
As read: 180; mL
